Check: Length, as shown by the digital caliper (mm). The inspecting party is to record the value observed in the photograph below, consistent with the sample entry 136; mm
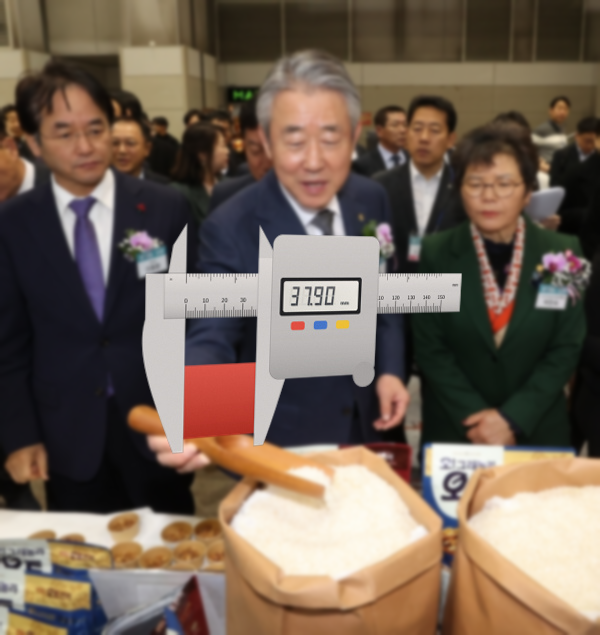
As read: 37.90; mm
